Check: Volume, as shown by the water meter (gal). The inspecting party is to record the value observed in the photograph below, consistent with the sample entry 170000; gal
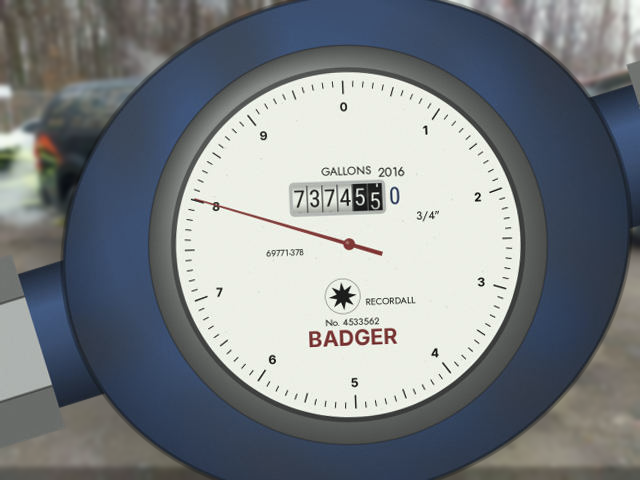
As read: 7374548.0; gal
